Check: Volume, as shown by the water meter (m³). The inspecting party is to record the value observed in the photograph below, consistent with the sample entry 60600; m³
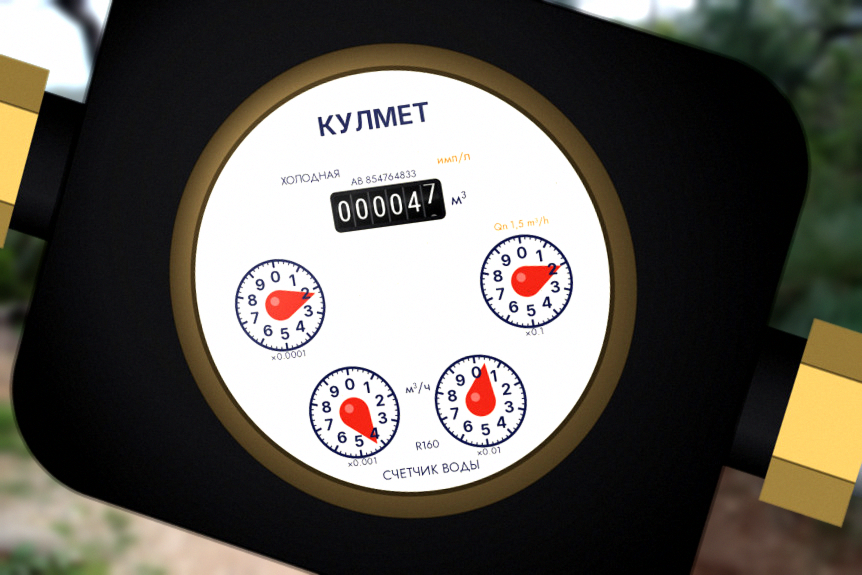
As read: 47.2042; m³
